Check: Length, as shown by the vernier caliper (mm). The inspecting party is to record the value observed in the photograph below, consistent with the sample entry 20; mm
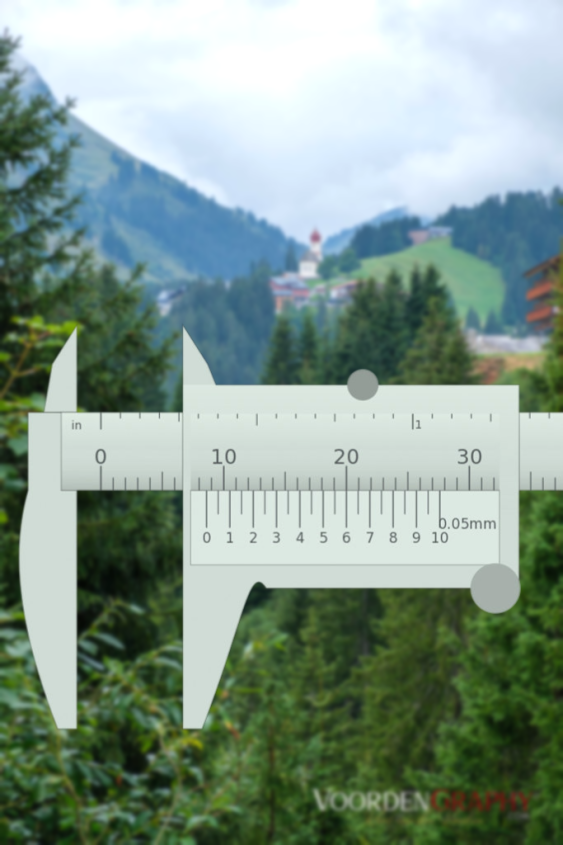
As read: 8.6; mm
